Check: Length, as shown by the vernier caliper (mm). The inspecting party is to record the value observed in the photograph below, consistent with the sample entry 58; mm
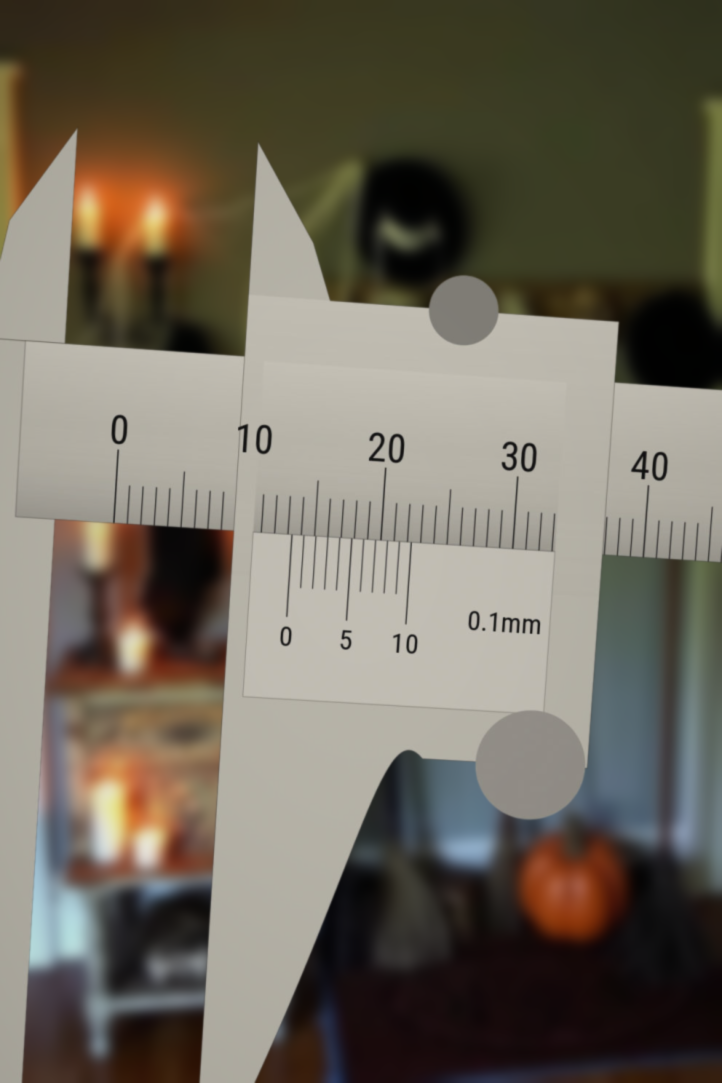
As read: 13.3; mm
